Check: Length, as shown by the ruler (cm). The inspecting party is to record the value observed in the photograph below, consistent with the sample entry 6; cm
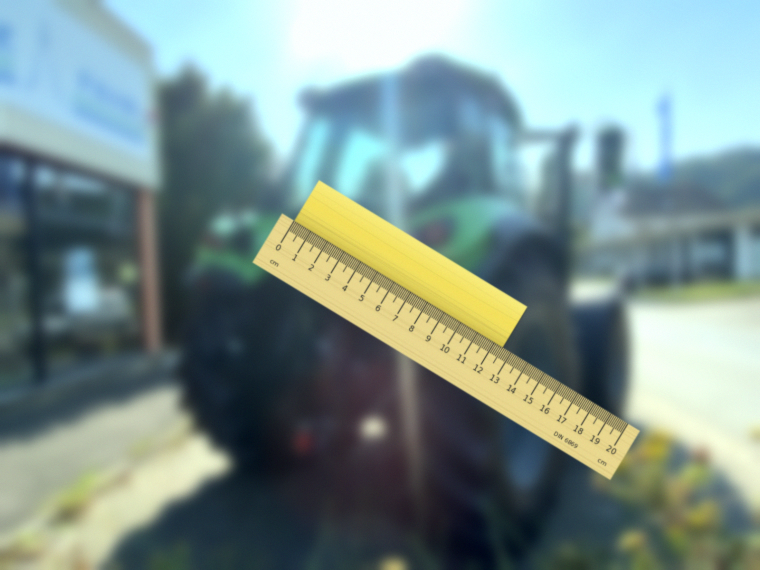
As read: 12.5; cm
